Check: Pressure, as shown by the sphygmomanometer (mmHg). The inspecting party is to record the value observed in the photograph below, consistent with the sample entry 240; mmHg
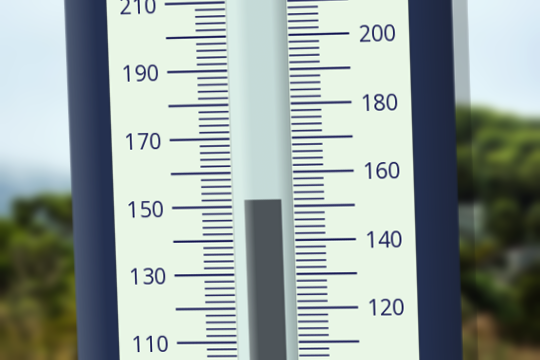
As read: 152; mmHg
